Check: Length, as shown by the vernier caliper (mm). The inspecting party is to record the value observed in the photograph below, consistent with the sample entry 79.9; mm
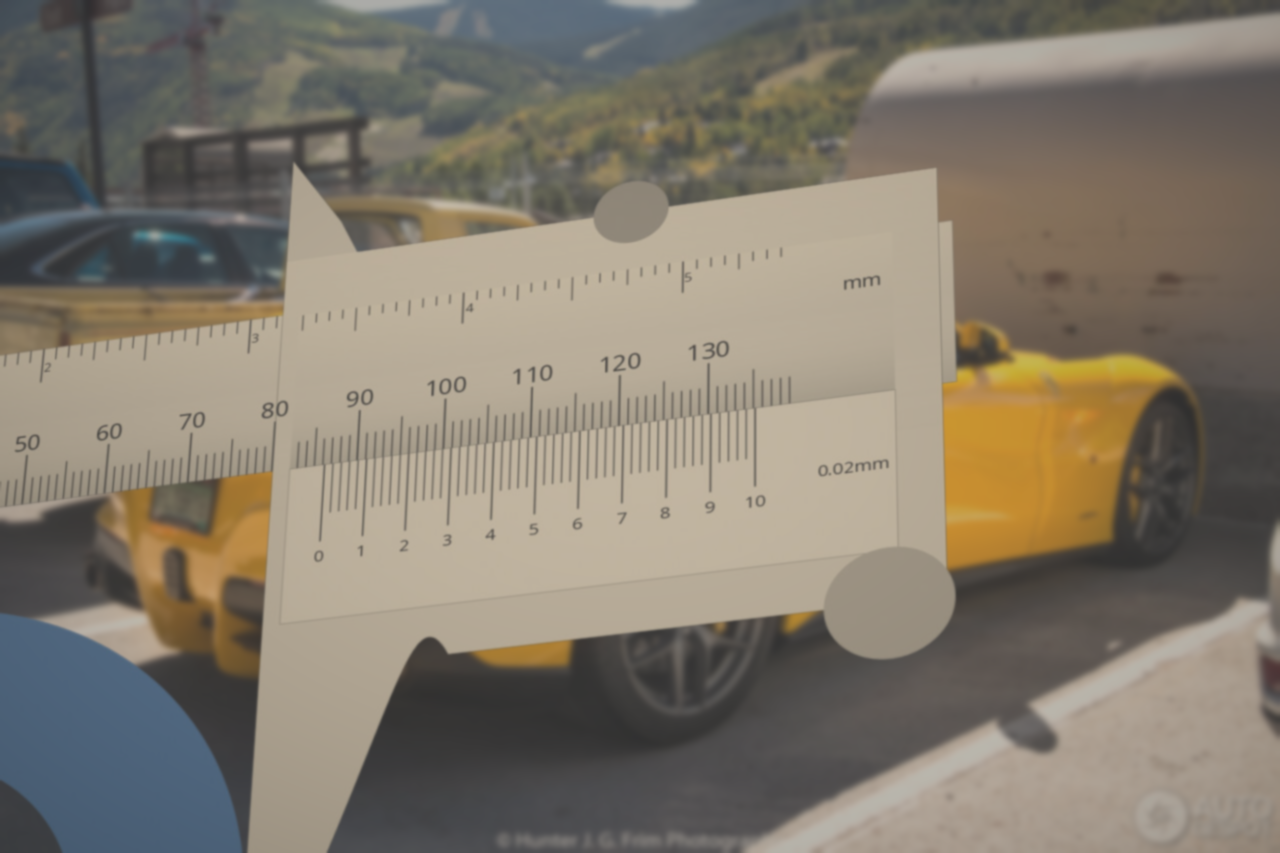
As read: 86.2; mm
